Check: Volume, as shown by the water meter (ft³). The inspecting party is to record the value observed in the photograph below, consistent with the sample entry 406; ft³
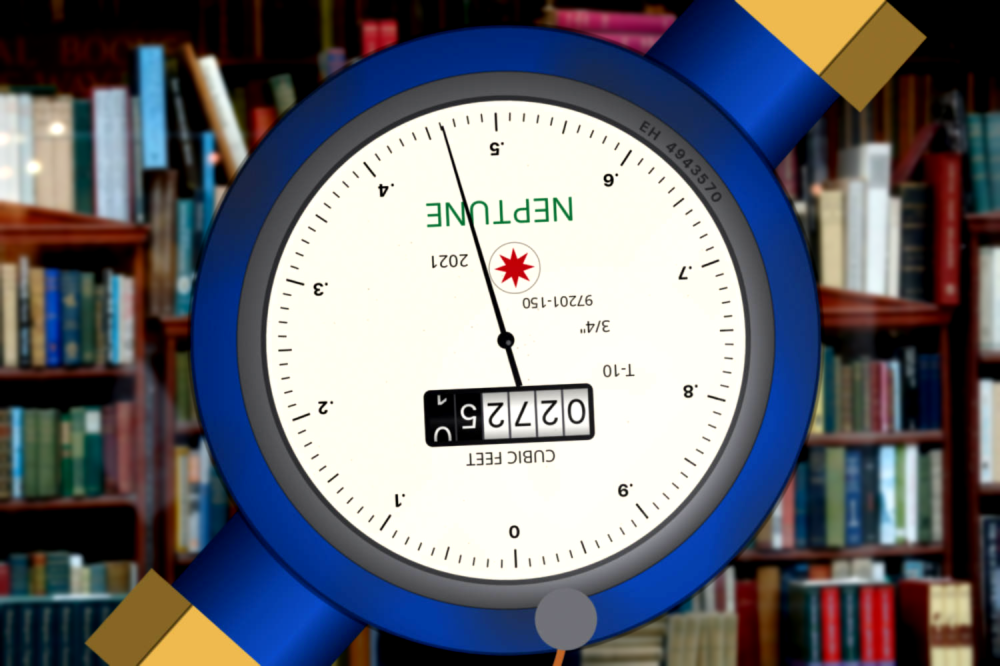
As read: 27250.46; ft³
